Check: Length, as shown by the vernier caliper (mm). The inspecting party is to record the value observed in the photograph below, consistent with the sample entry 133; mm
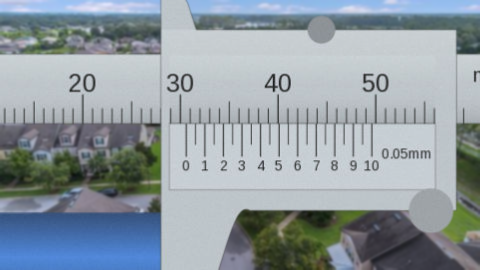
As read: 30.6; mm
